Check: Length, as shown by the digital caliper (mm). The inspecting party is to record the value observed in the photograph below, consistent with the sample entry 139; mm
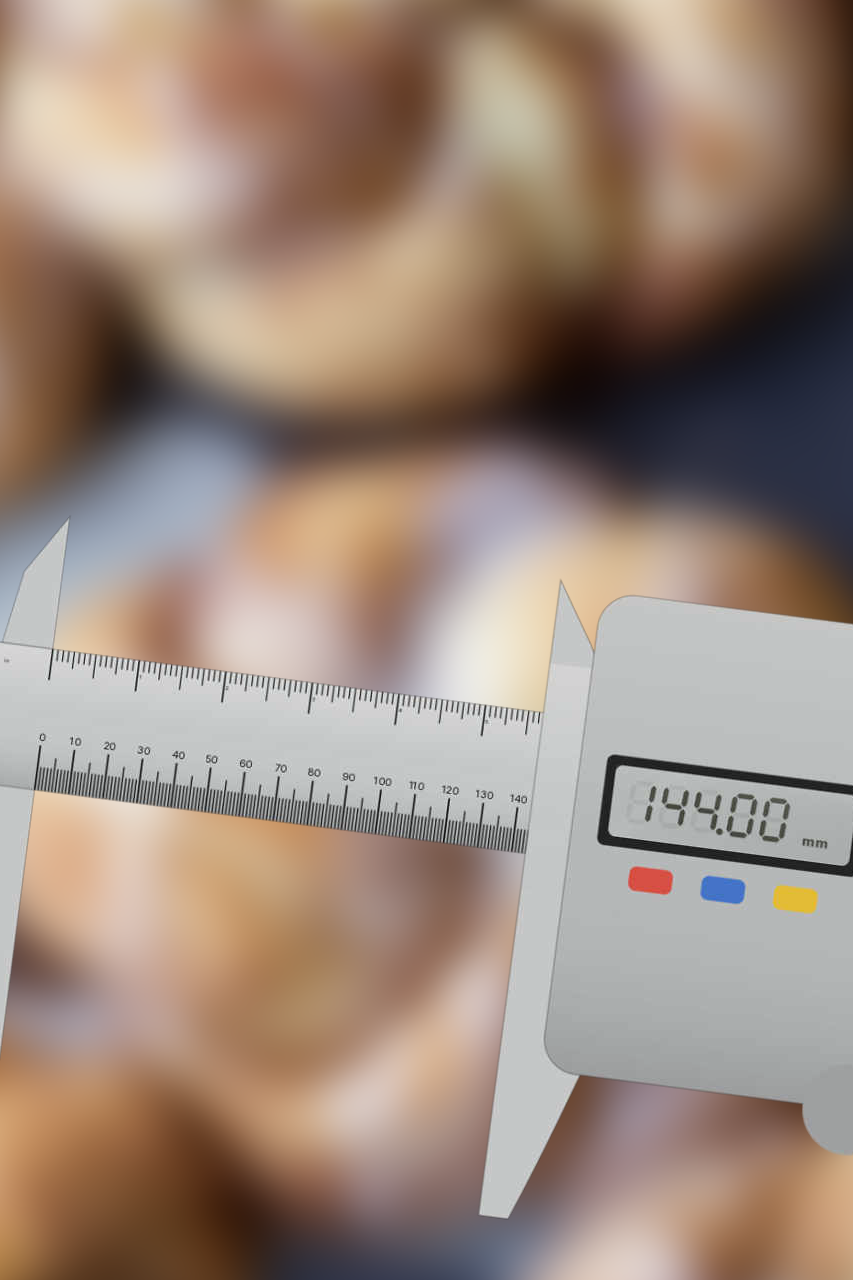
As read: 144.00; mm
